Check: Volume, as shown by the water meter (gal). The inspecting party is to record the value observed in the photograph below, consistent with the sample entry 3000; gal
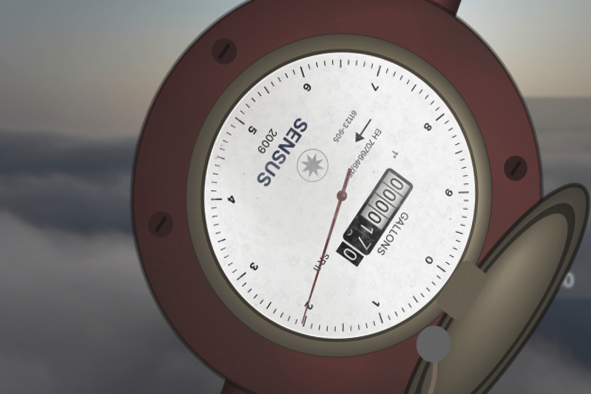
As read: 172.0; gal
